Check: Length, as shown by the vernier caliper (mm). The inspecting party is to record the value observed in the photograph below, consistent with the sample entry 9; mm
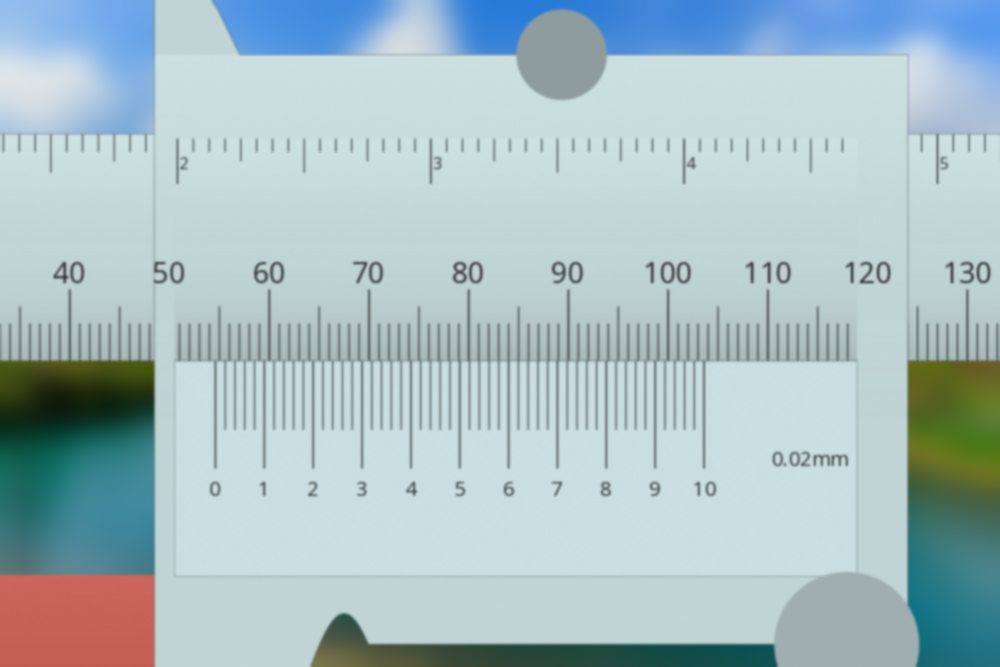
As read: 54.6; mm
